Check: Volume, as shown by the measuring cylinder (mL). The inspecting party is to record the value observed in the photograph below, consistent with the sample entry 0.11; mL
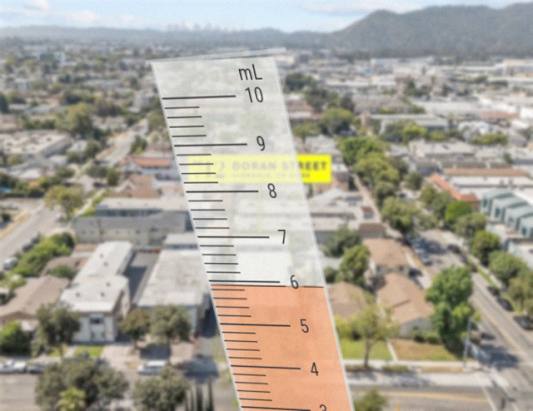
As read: 5.9; mL
